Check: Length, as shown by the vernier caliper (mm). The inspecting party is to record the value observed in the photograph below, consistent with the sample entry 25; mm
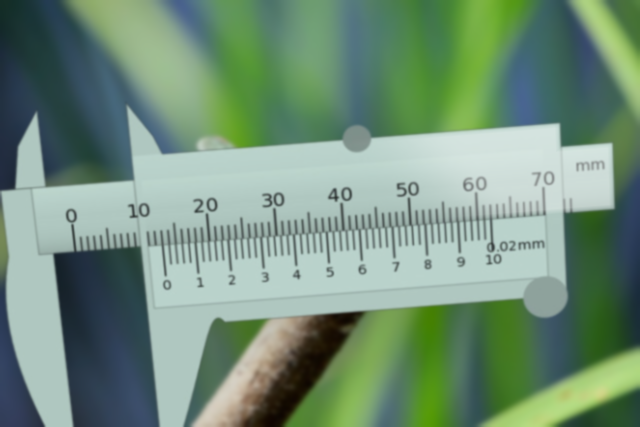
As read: 13.0; mm
